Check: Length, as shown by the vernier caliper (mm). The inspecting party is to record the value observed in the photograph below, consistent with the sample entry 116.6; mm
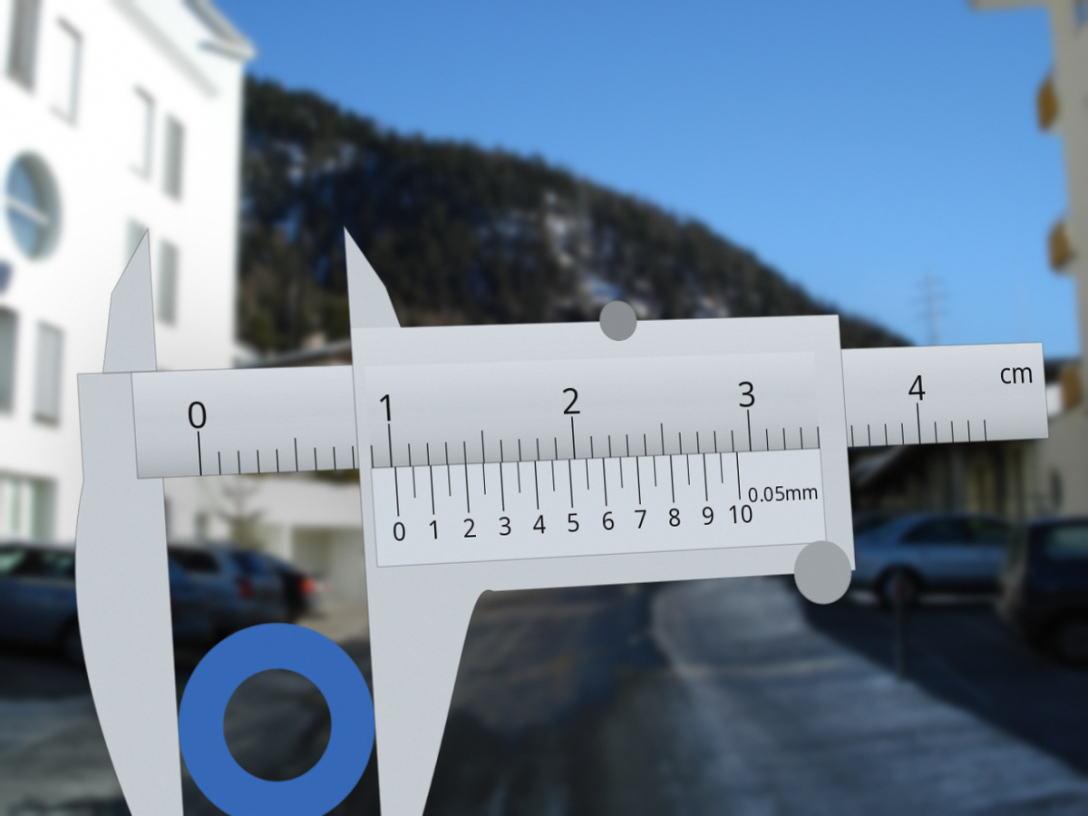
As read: 10.2; mm
